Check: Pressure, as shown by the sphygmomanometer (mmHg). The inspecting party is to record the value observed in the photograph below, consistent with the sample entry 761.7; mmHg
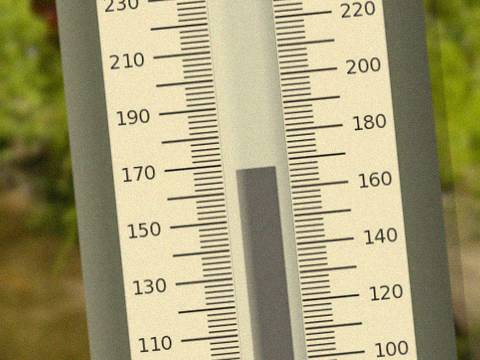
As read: 168; mmHg
